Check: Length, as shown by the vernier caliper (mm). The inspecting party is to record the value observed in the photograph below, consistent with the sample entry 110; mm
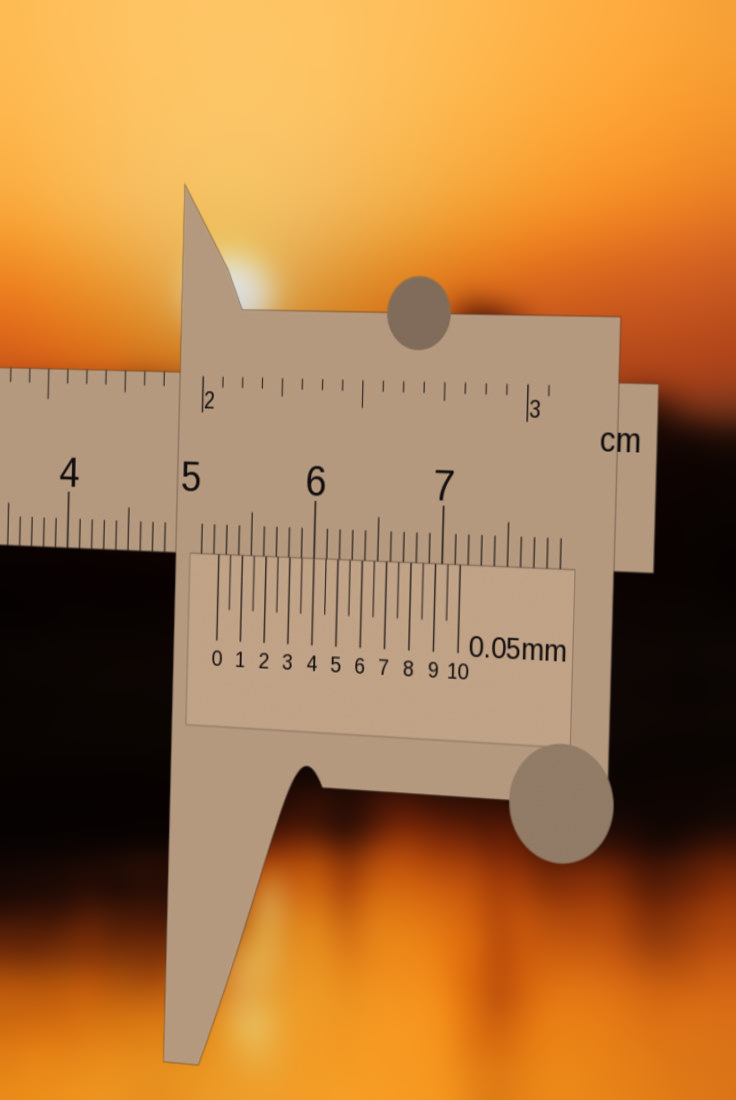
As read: 52.4; mm
